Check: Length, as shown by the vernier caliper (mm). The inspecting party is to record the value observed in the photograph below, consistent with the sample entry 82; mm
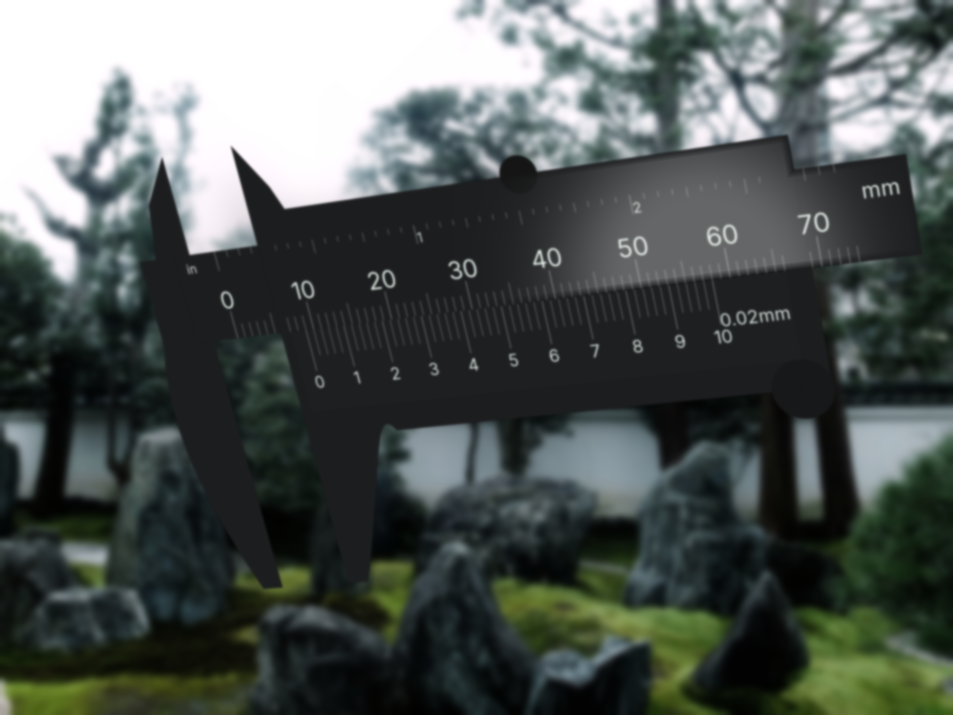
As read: 9.0; mm
